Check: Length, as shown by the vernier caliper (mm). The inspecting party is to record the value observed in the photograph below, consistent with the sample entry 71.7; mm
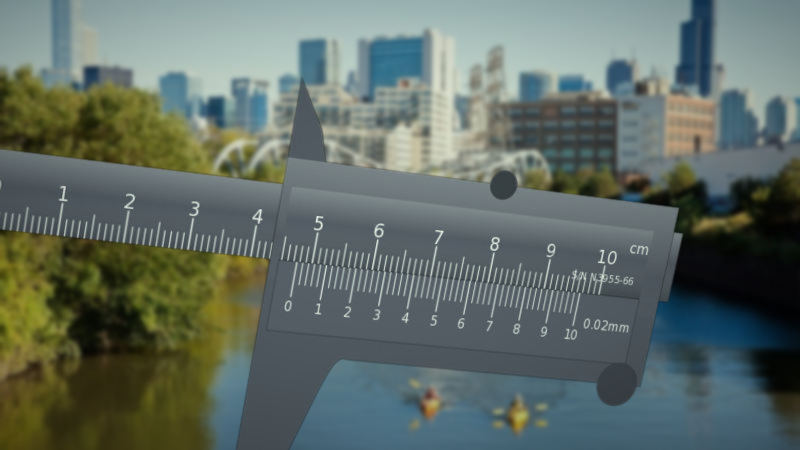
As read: 47.5; mm
